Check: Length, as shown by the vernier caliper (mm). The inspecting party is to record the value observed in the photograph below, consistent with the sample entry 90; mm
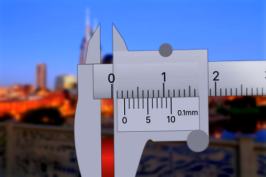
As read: 2.4; mm
